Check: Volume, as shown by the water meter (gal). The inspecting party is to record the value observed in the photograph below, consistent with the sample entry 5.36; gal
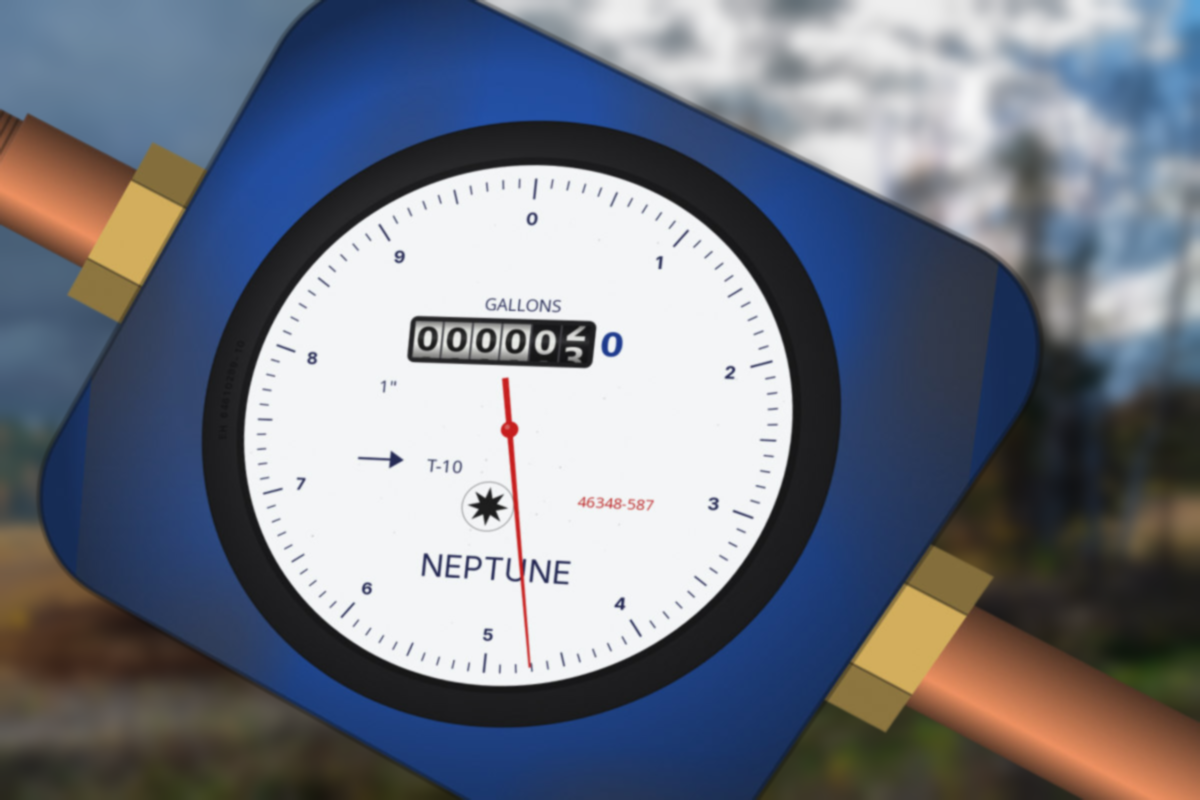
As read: 24.7; gal
